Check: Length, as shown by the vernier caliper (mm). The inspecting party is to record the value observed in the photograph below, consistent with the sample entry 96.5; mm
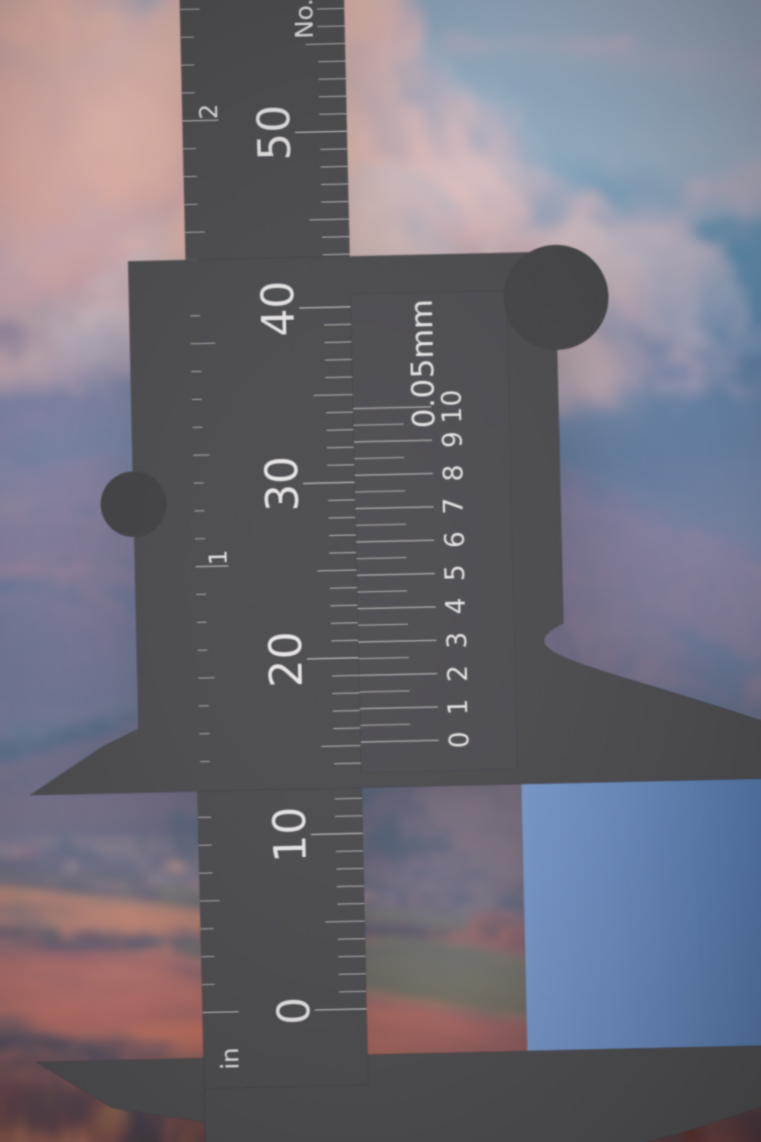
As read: 15.2; mm
